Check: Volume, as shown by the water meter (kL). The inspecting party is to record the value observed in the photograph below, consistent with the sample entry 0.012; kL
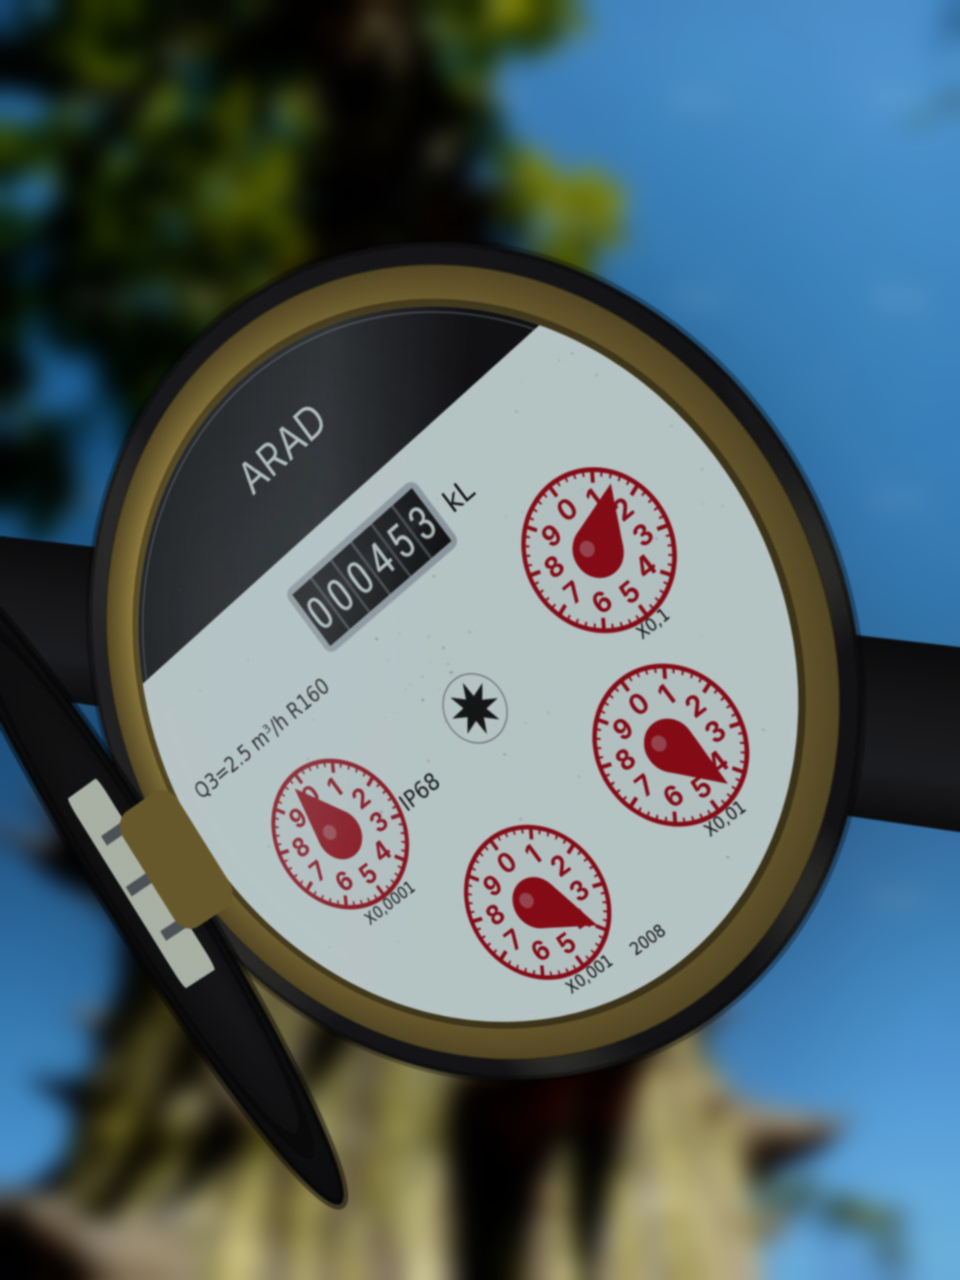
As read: 453.1439; kL
